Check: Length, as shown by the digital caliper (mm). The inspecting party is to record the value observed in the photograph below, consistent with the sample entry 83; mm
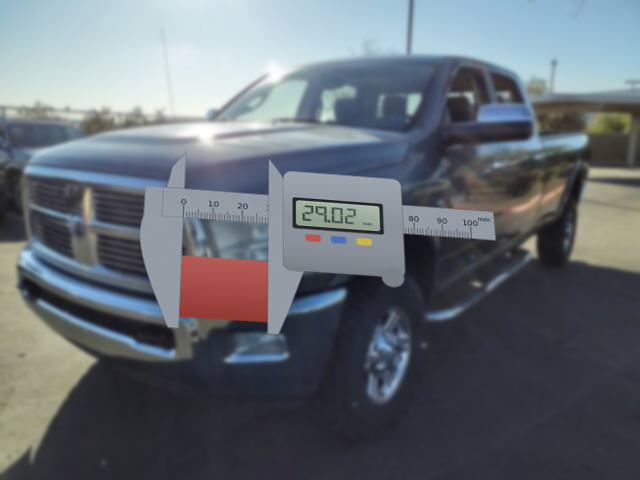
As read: 29.02; mm
